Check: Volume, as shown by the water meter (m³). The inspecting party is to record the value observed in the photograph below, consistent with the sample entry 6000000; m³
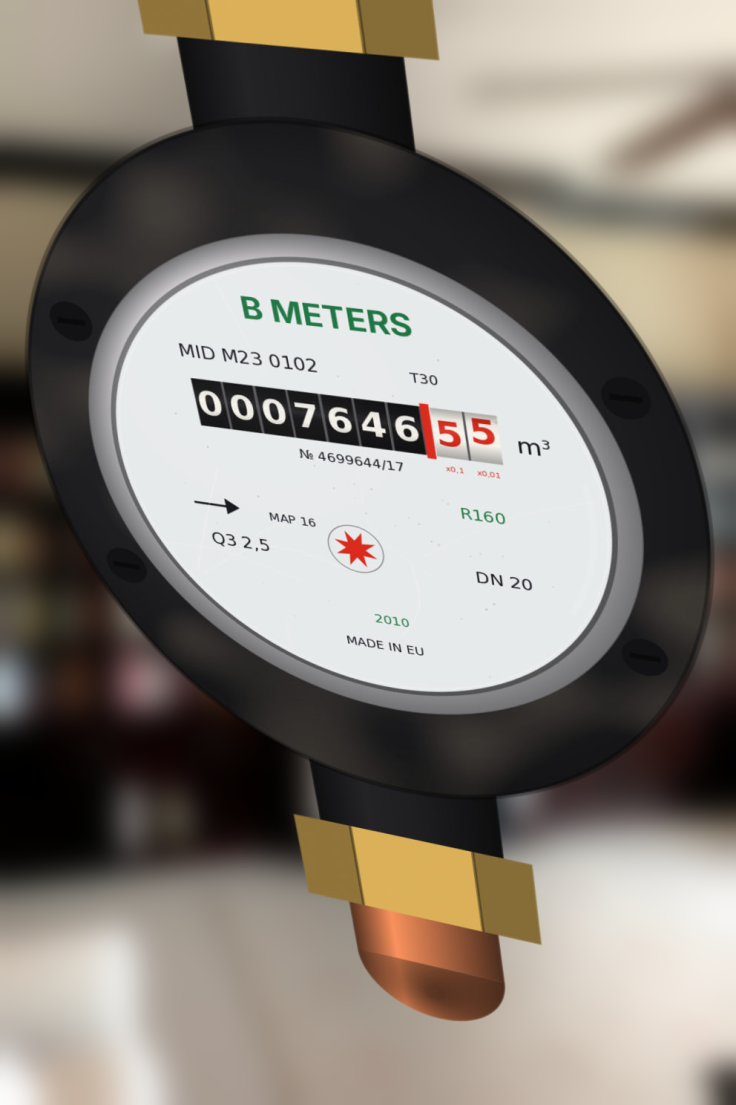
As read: 7646.55; m³
